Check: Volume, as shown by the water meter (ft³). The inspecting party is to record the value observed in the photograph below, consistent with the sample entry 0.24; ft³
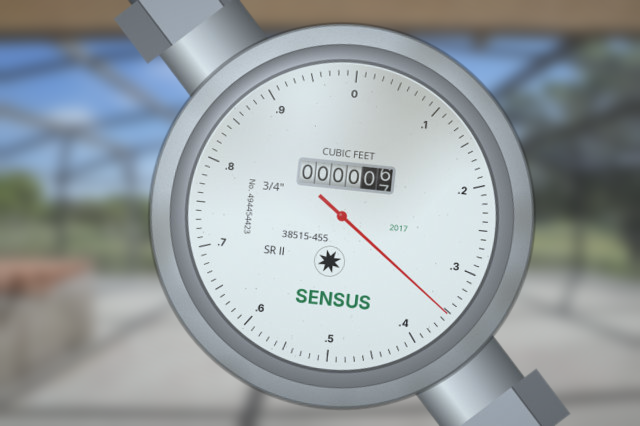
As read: 6.35; ft³
